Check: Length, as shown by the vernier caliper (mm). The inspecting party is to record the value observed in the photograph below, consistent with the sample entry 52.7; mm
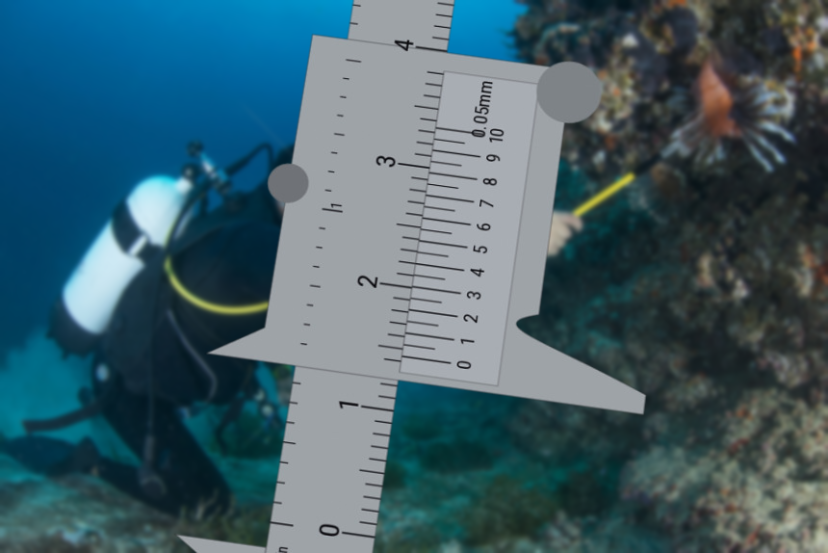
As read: 14.4; mm
